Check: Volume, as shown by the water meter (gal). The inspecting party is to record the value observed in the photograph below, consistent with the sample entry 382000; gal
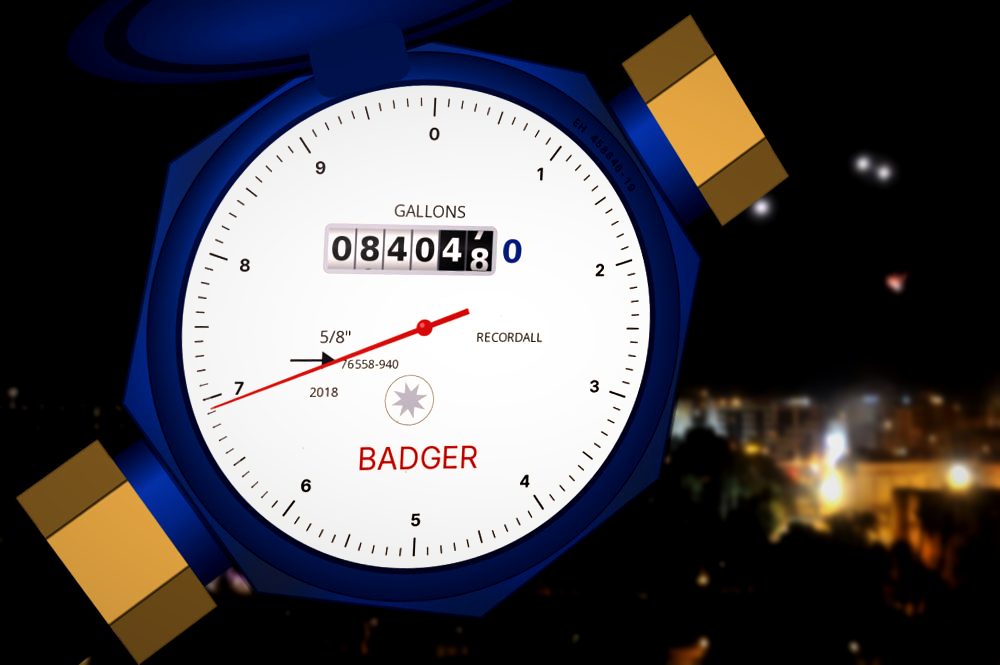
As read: 840476.9; gal
